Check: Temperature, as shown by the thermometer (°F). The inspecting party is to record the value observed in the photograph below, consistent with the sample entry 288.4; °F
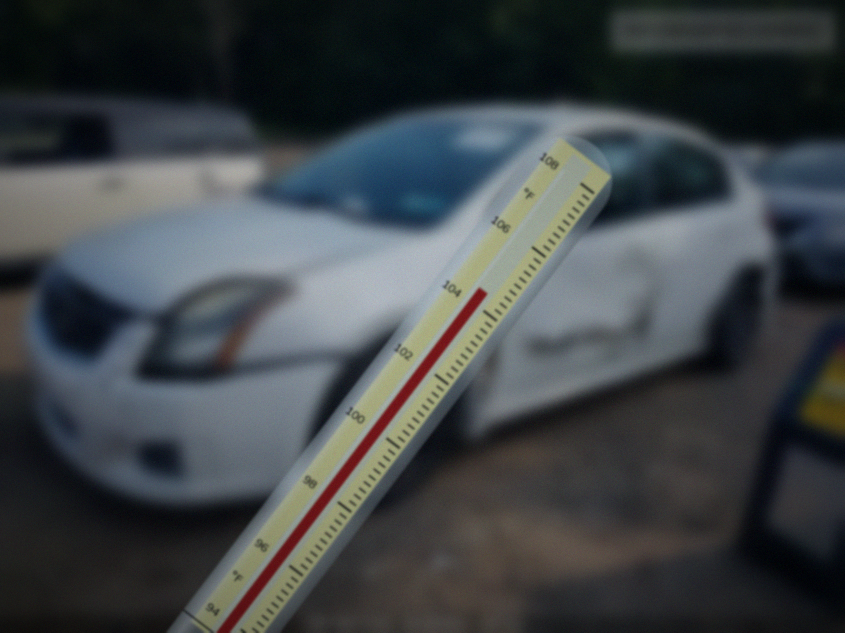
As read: 104.4; °F
